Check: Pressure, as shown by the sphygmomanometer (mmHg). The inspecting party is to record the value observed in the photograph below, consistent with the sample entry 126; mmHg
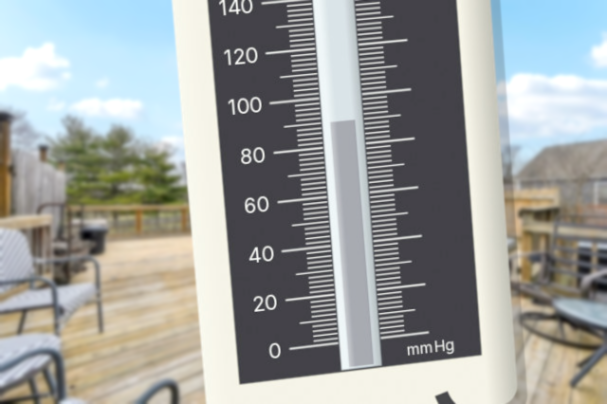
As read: 90; mmHg
